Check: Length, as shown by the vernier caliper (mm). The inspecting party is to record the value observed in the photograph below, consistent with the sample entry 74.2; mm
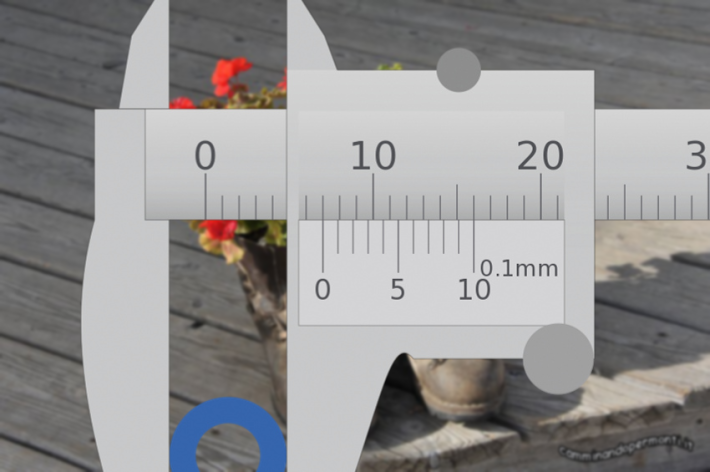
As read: 7.0; mm
